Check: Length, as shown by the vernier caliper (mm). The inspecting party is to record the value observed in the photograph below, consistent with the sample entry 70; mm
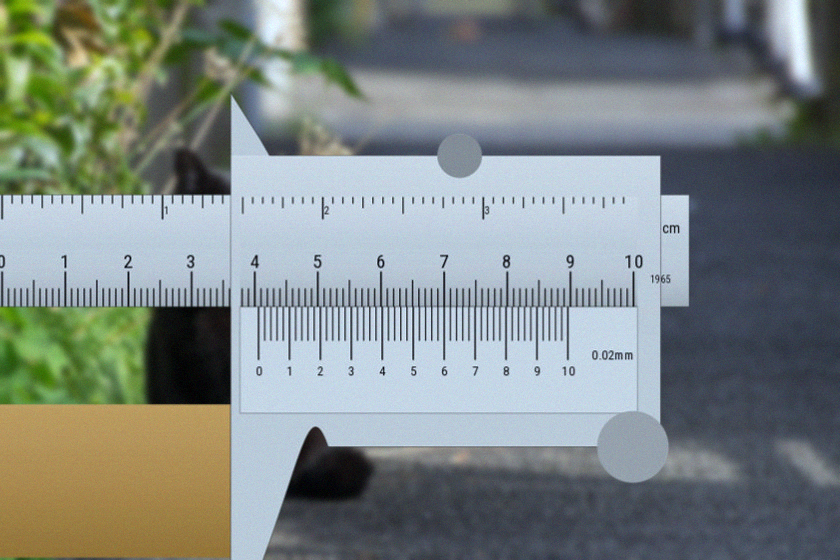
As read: 40.6; mm
